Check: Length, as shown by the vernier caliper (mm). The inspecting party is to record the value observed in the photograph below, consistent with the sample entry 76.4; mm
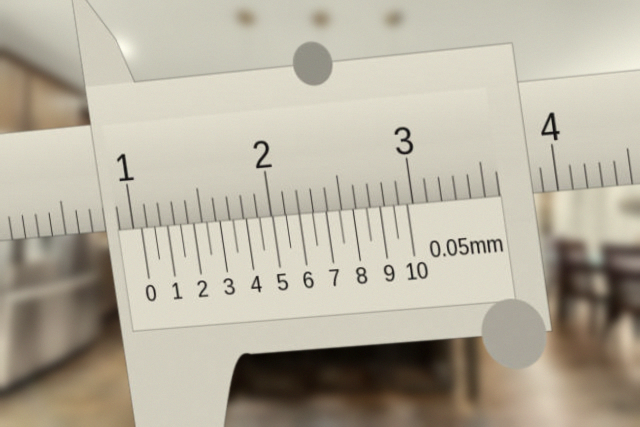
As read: 10.6; mm
